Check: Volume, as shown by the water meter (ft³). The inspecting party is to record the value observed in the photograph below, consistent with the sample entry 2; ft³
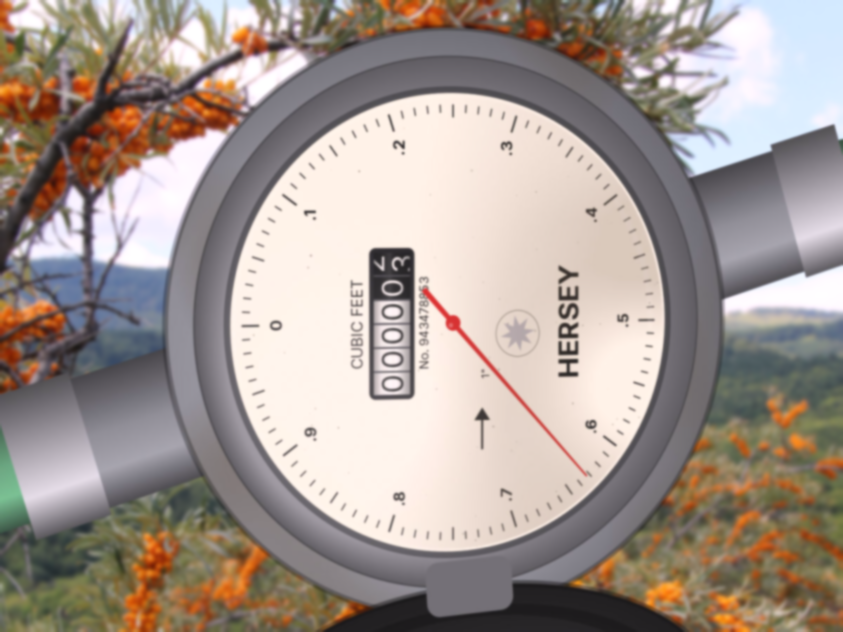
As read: 2.63; ft³
